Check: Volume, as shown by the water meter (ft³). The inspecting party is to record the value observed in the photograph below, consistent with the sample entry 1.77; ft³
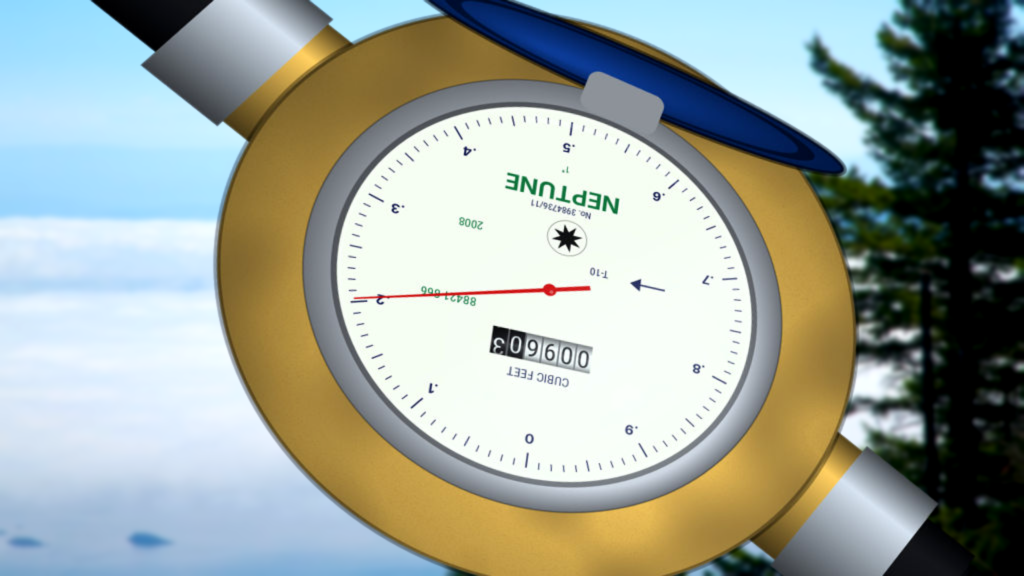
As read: 9603.20; ft³
